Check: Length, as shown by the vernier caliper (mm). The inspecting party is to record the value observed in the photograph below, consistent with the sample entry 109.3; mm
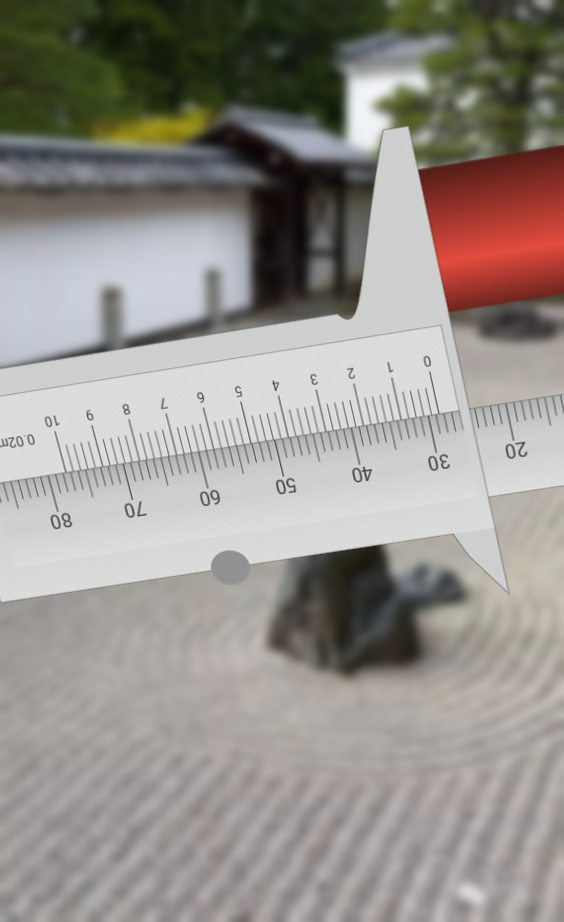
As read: 28.6; mm
